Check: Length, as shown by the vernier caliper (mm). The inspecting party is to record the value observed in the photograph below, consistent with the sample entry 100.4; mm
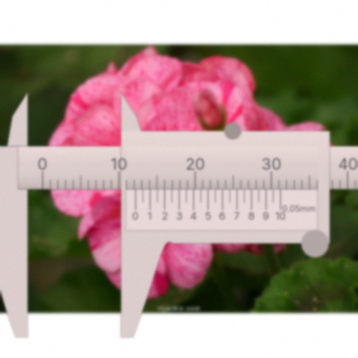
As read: 12.2; mm
